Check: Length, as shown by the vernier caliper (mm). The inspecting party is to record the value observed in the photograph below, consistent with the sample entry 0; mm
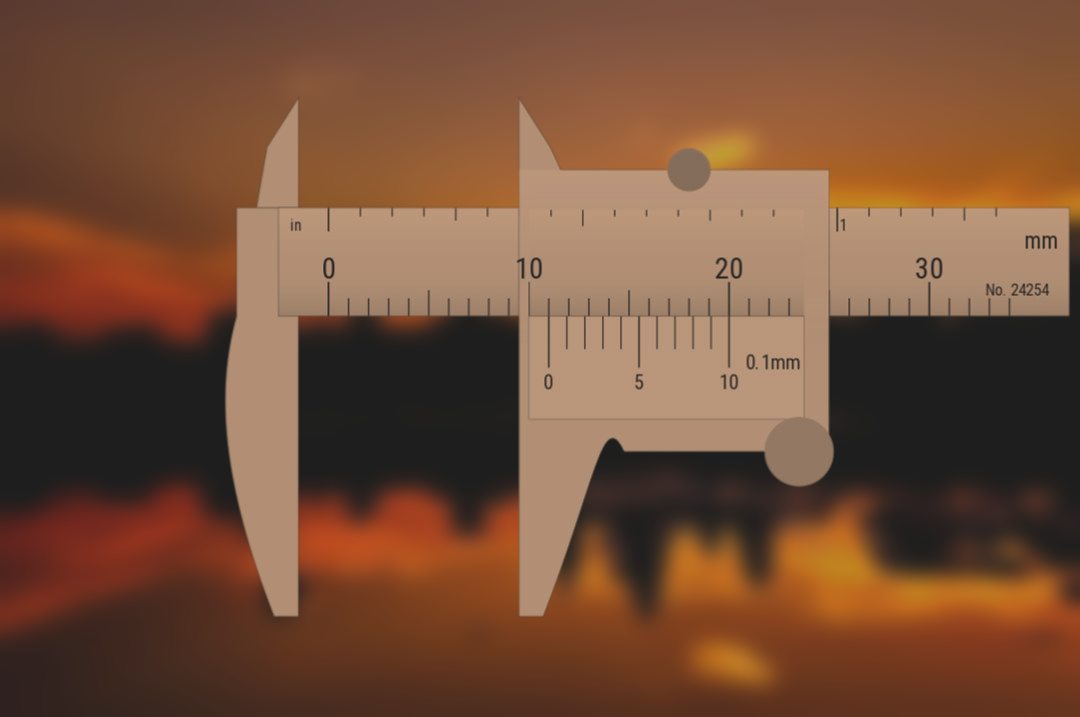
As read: 11.0; mm
